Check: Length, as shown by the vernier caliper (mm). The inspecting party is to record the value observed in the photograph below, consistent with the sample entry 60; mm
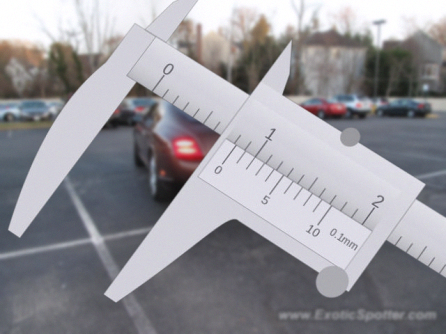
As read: 8.2; mm
